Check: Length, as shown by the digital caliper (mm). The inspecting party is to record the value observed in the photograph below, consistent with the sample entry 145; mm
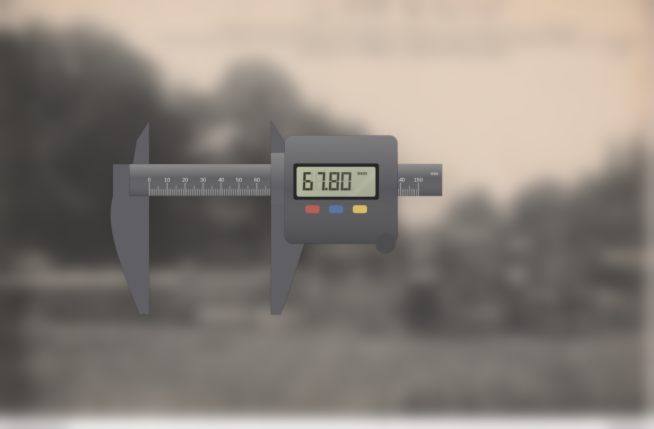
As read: 67.80; mm
